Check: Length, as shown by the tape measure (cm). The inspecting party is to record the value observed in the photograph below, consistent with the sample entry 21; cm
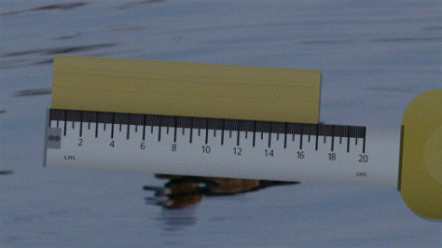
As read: 17; cm
